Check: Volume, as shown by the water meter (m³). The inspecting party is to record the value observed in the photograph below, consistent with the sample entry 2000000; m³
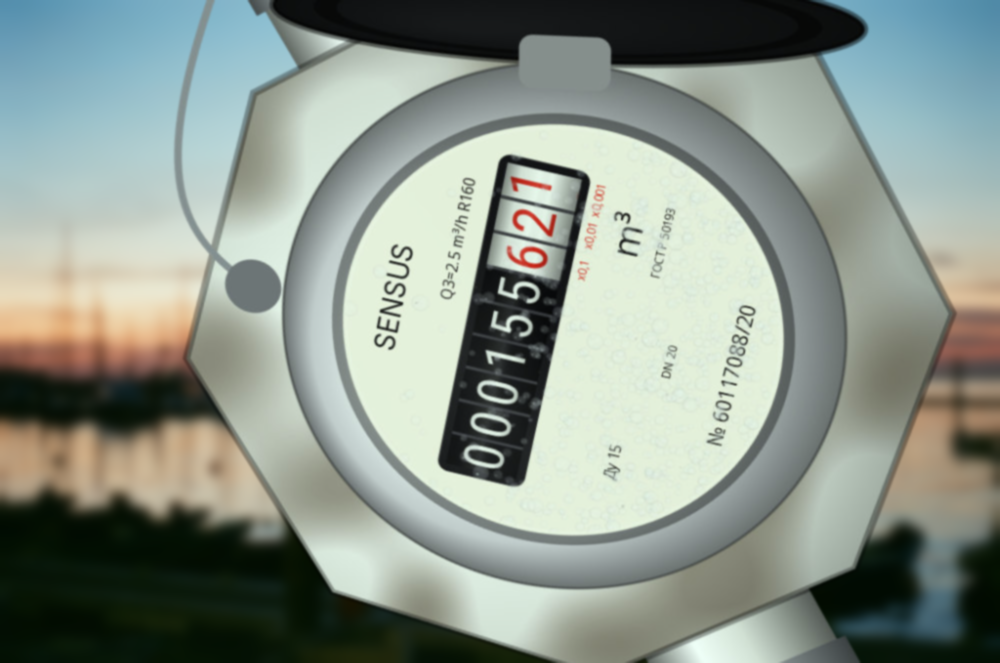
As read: 155.621; m³
